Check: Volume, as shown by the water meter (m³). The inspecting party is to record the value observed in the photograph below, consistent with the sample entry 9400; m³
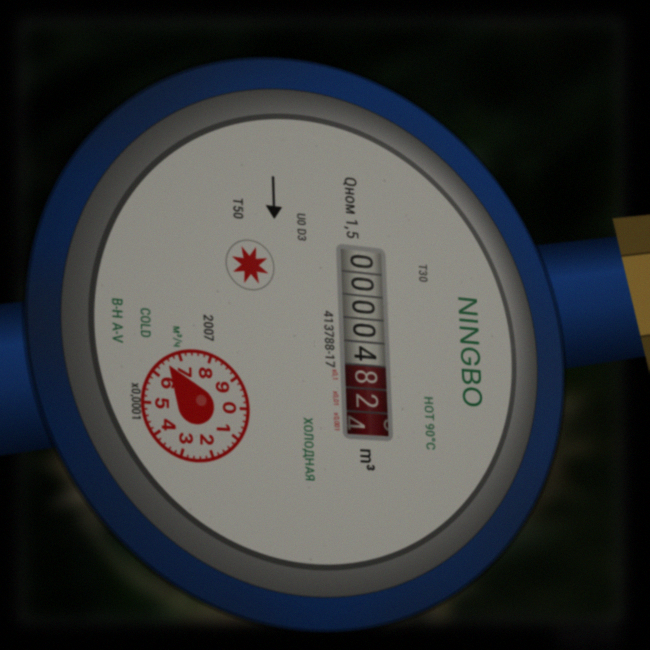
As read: 4.8236; m³
